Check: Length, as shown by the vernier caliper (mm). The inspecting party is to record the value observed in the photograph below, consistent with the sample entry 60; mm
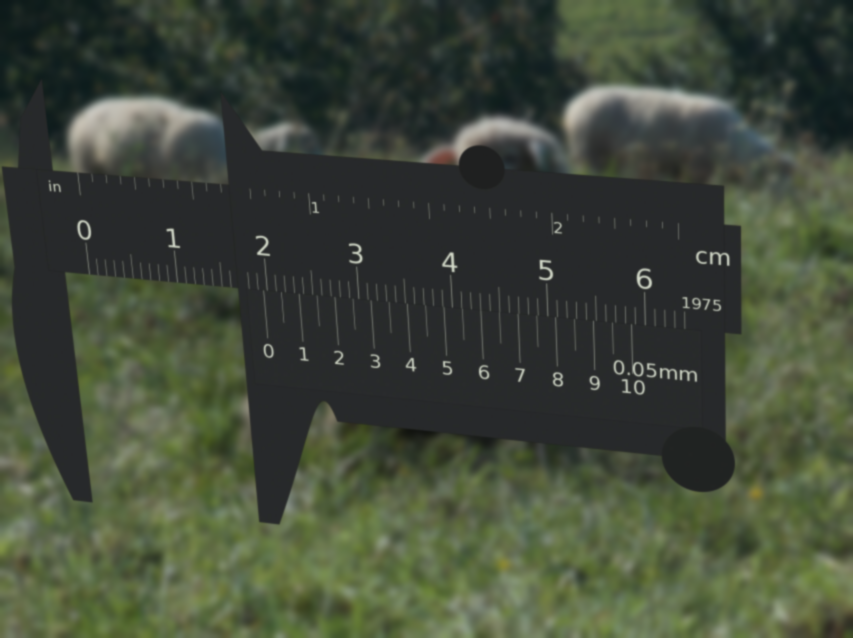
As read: 19.6; mm
